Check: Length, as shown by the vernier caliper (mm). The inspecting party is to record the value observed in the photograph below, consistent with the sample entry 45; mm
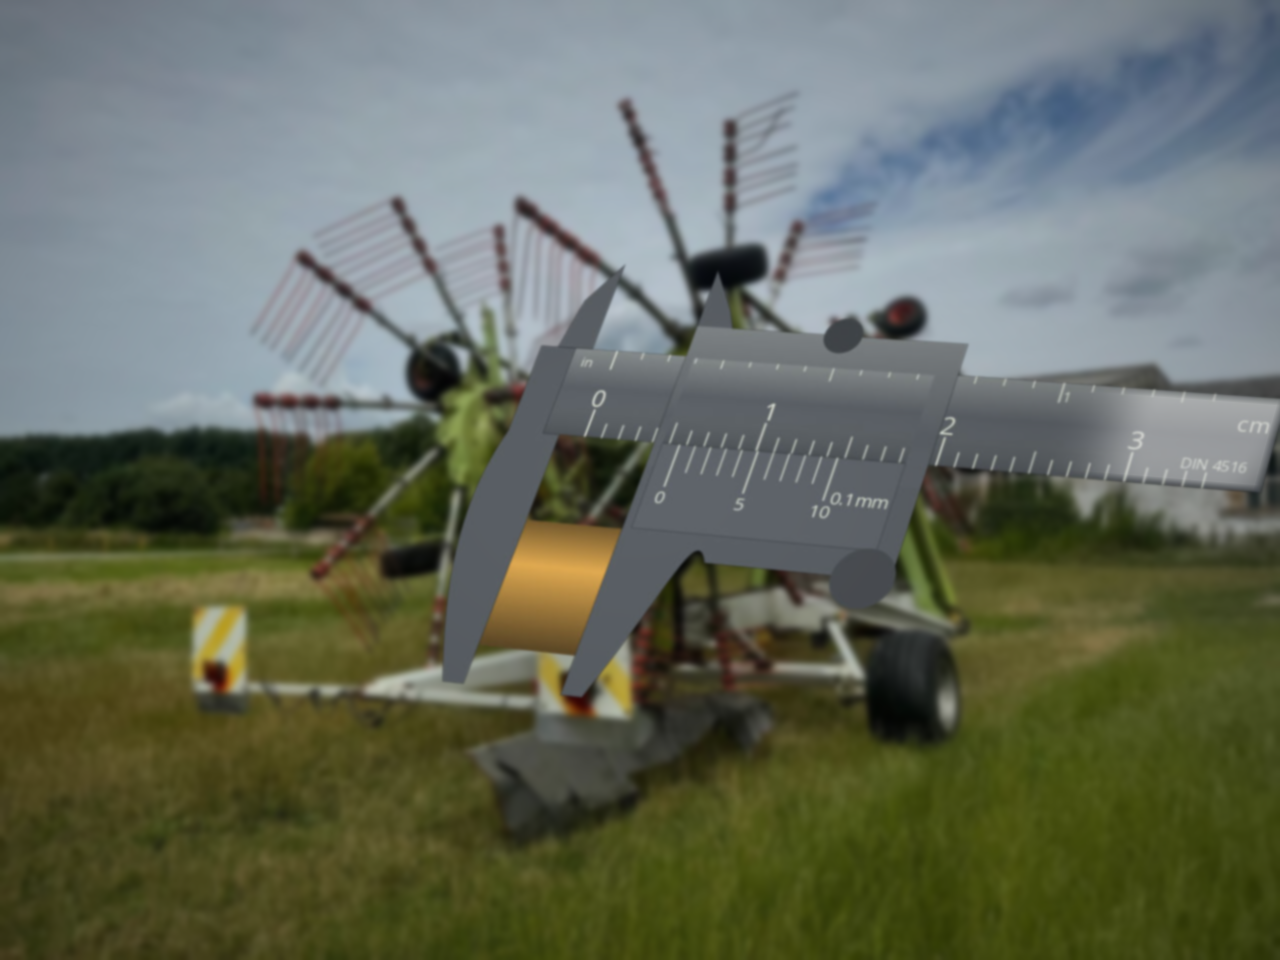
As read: 5.6; mm
